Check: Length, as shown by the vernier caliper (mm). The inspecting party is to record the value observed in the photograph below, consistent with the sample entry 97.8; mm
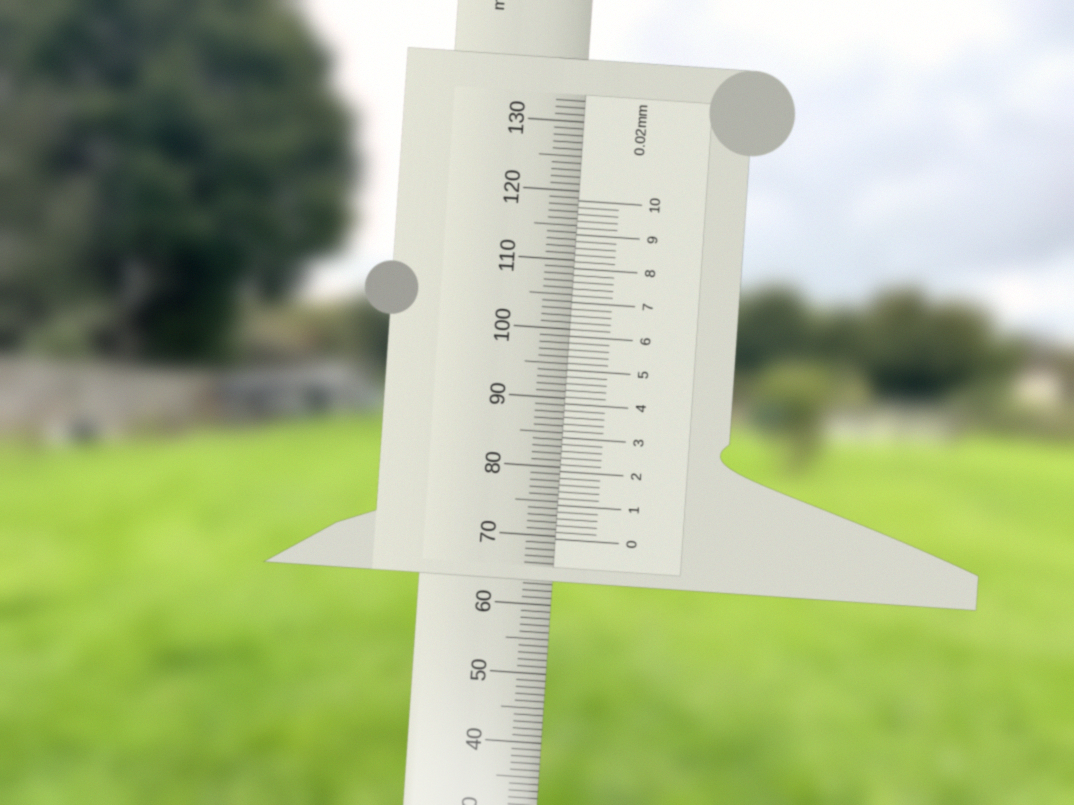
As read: 69.6; mm
